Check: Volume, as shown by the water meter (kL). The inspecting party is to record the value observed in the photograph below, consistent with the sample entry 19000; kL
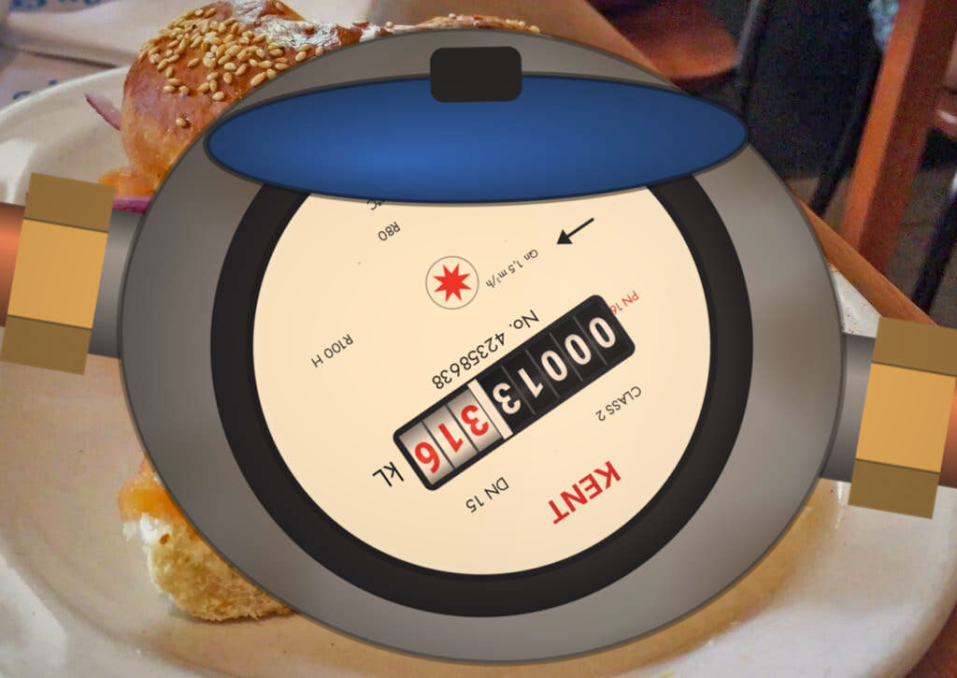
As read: 13.316; kL
